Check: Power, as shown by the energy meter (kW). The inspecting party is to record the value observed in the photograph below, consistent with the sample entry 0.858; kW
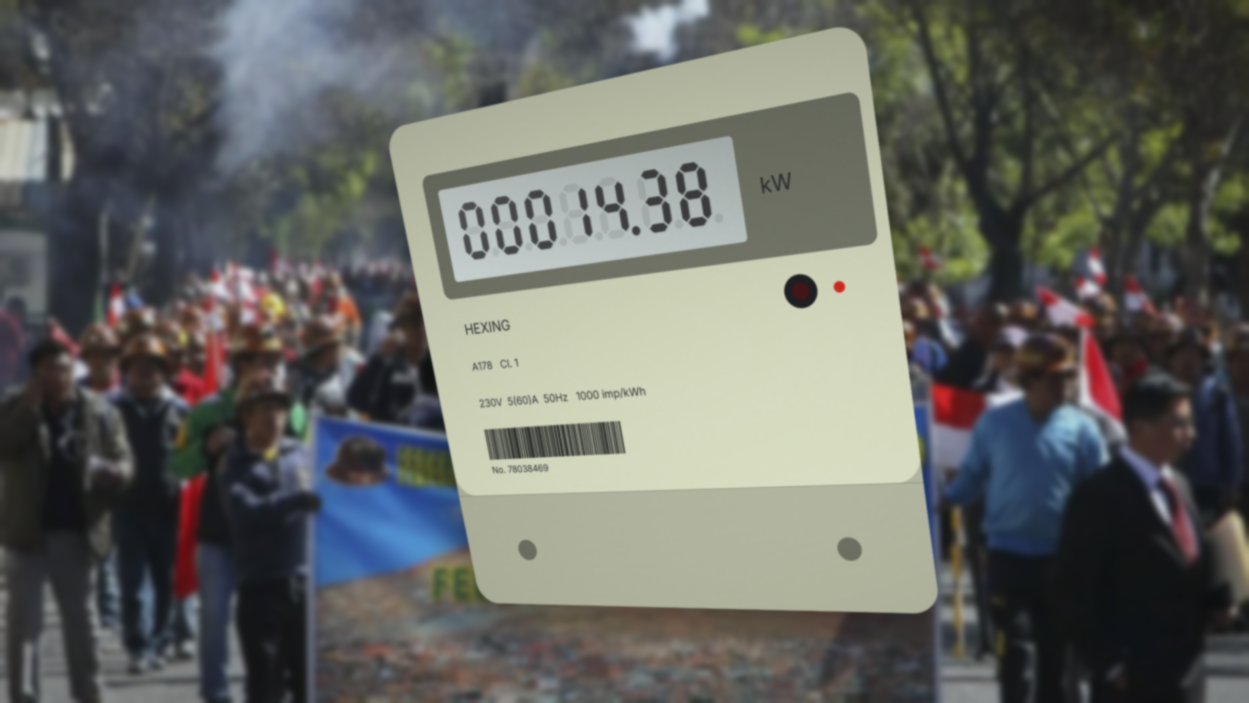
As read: 14.38; kW
